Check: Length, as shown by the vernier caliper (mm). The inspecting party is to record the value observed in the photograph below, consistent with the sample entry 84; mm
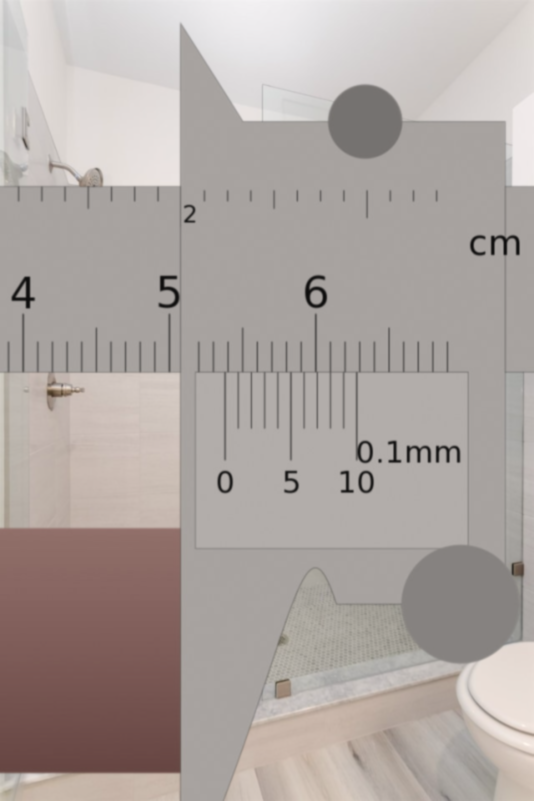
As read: 53.8; mm
